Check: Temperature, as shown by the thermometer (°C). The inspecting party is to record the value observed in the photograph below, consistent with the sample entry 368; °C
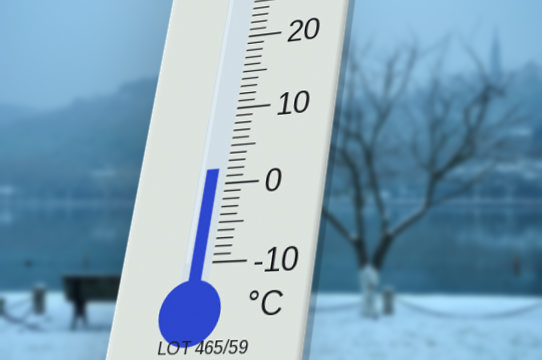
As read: 2; °C
